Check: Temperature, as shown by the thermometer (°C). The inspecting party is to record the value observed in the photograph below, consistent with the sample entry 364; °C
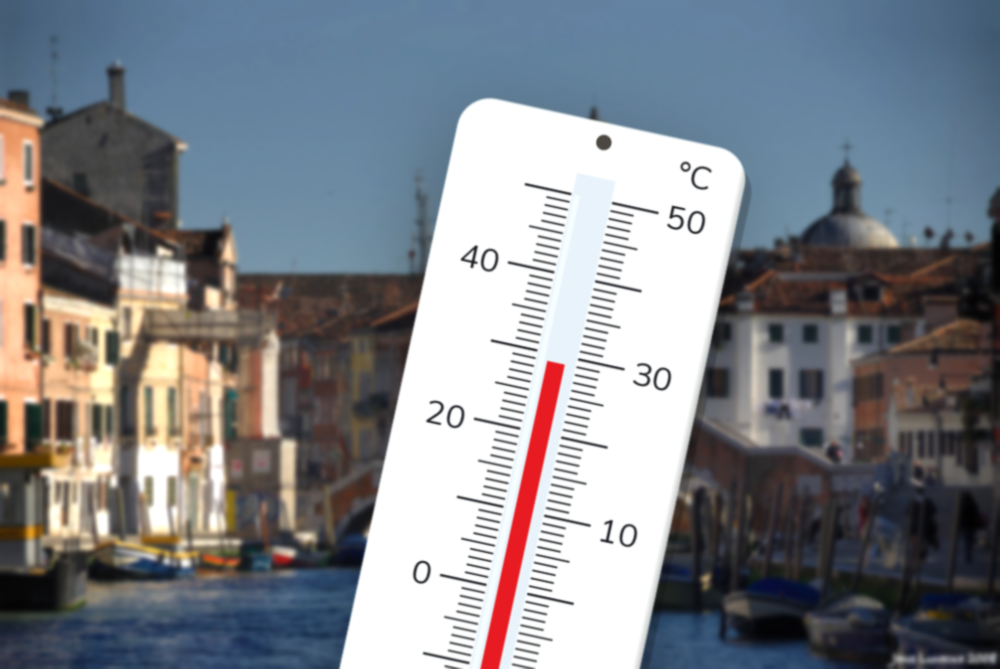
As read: 29; °C
